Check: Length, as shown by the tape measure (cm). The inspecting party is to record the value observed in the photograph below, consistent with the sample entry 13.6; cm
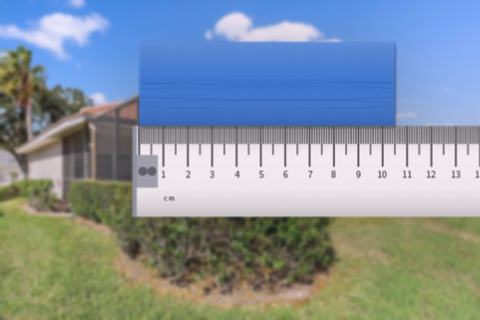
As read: 10.5; cm
